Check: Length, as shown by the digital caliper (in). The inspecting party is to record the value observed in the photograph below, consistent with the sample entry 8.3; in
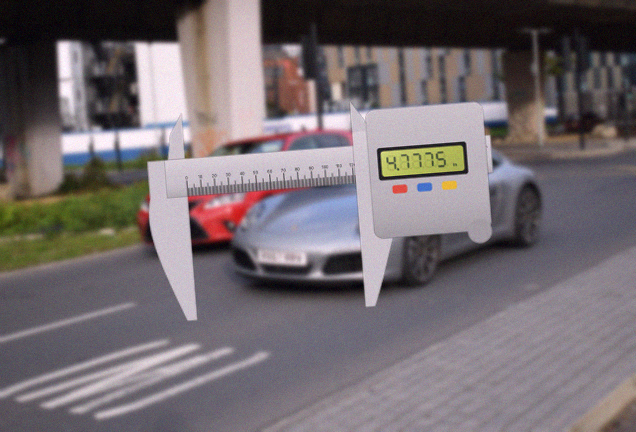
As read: 4.7775; in
